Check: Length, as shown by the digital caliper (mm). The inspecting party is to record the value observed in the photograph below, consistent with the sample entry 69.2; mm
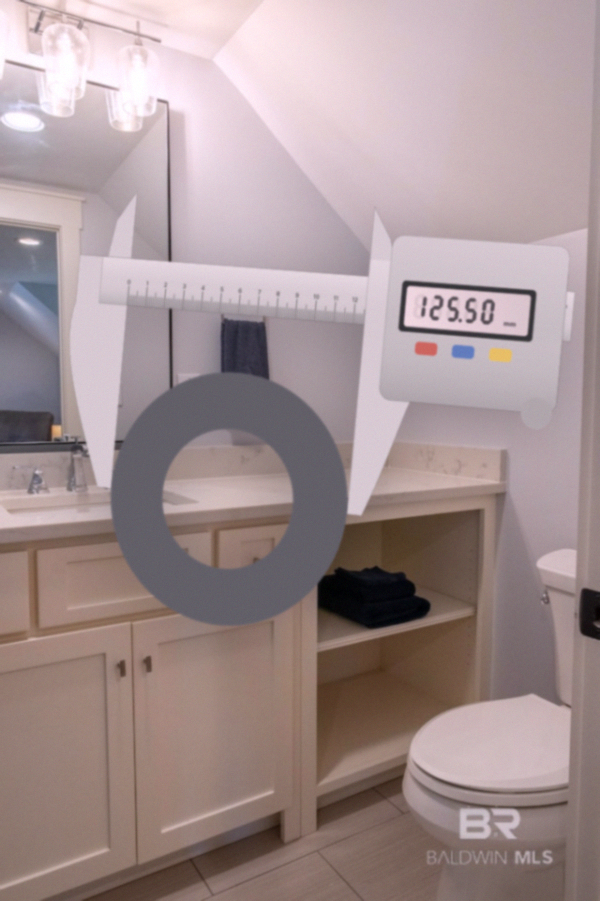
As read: 125.50; mm
